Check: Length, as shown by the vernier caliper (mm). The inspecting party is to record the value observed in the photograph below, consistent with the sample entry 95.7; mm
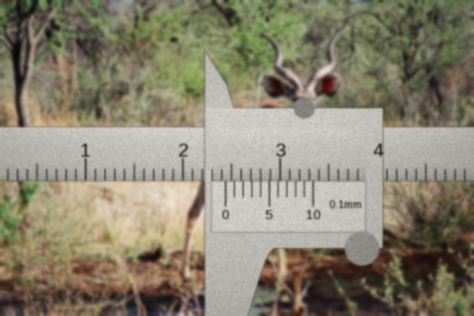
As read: 24.4; mm
